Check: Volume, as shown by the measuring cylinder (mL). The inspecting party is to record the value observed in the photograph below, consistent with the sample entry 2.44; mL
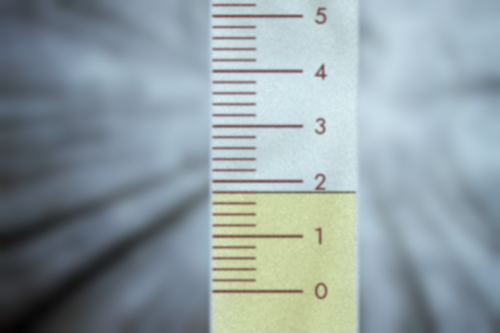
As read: 1.8; mL
